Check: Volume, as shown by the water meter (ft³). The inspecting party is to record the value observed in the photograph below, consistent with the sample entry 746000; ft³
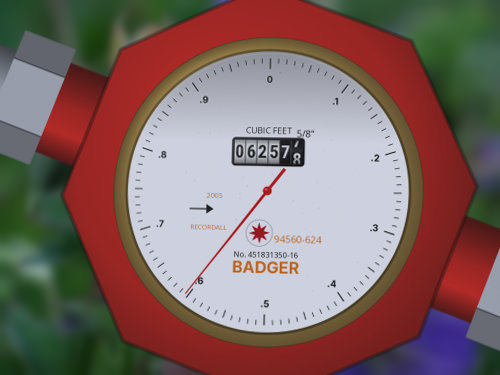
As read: 62577.60; ft³
